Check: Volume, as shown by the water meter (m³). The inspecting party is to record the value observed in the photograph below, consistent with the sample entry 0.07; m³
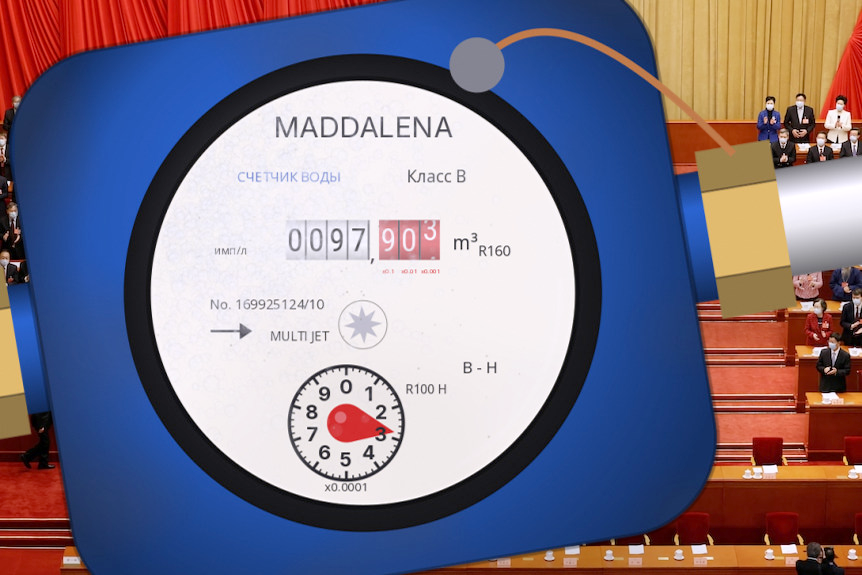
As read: 97.9032; m³
